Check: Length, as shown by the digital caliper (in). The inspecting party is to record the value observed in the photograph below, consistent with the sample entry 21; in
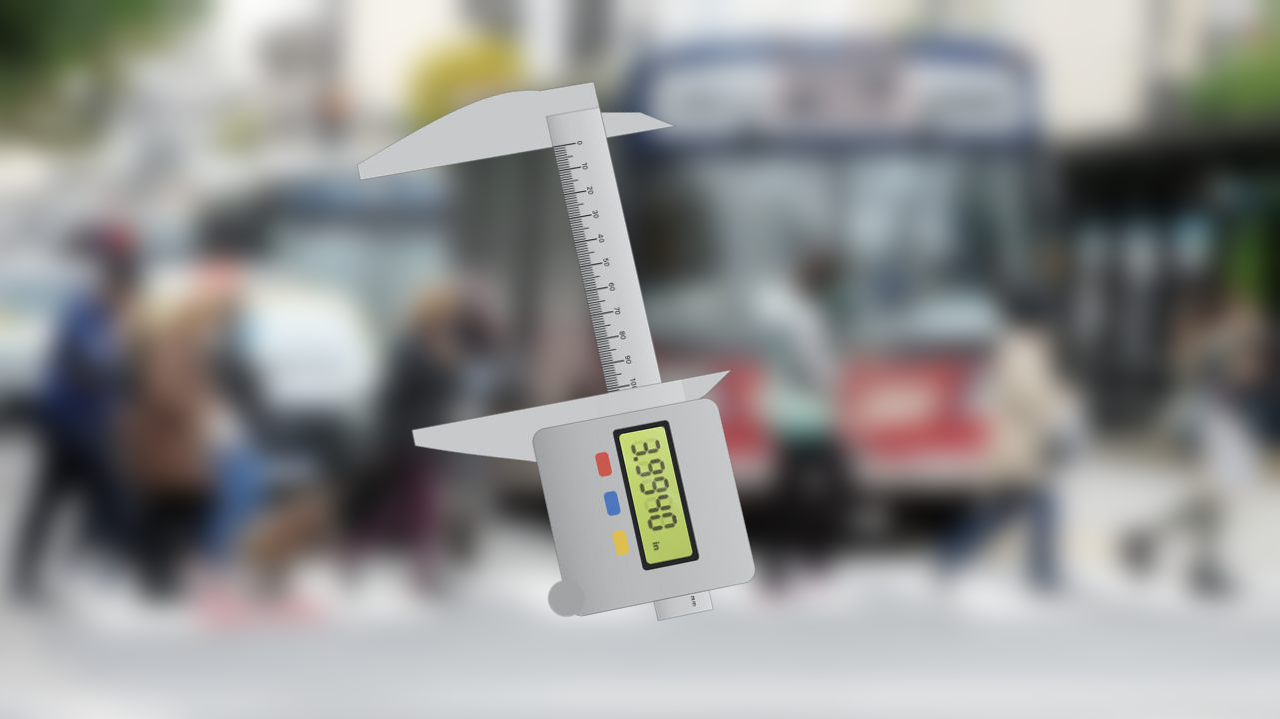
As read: 3.9940; in
